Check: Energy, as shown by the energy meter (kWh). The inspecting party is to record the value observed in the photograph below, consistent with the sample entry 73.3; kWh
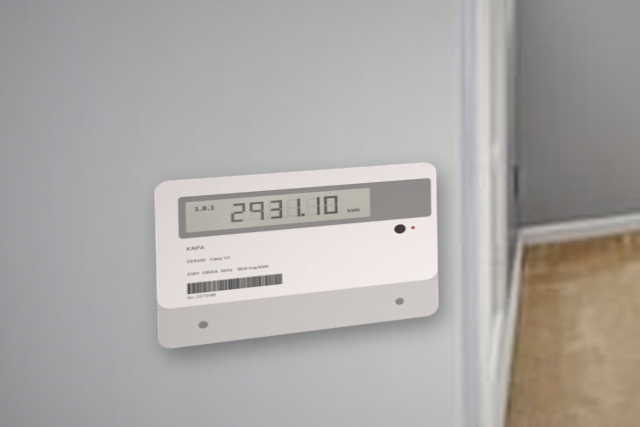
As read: 2931.10; kWh
